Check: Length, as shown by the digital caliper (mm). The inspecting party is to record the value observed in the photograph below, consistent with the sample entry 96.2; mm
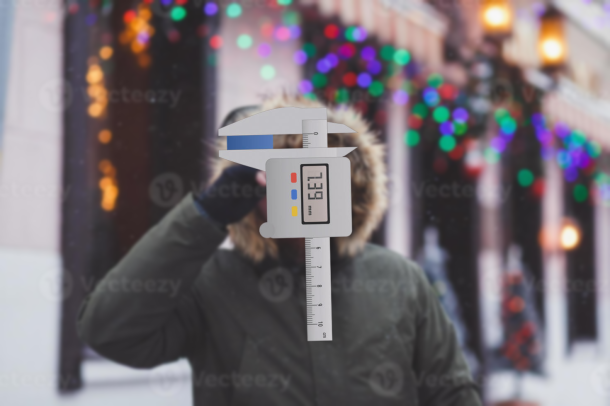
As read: 7.39; mm
